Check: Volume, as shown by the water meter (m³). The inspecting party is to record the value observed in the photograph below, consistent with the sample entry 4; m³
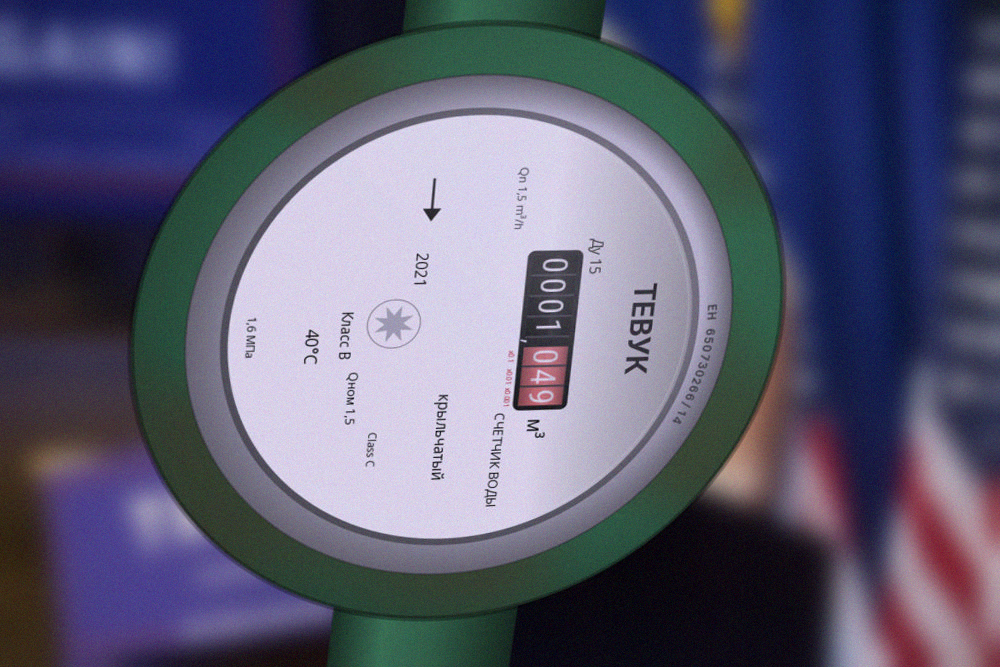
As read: 1.049; m³
